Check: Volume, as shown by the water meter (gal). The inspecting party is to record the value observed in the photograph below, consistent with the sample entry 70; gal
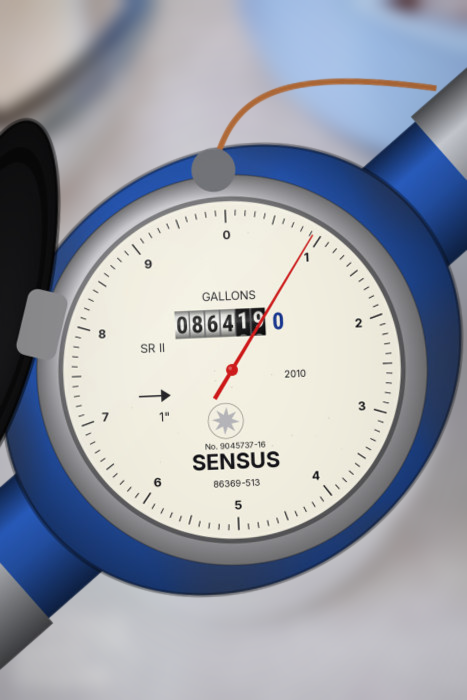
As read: 864190.9; gal
